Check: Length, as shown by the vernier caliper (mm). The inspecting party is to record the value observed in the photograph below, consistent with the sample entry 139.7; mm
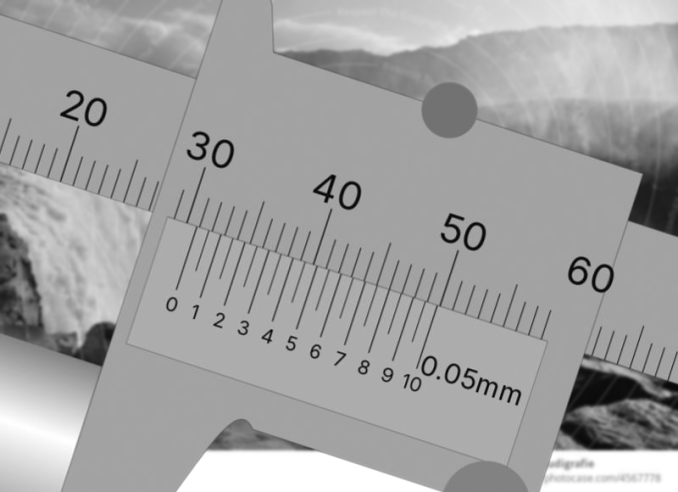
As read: 30.8; mm
